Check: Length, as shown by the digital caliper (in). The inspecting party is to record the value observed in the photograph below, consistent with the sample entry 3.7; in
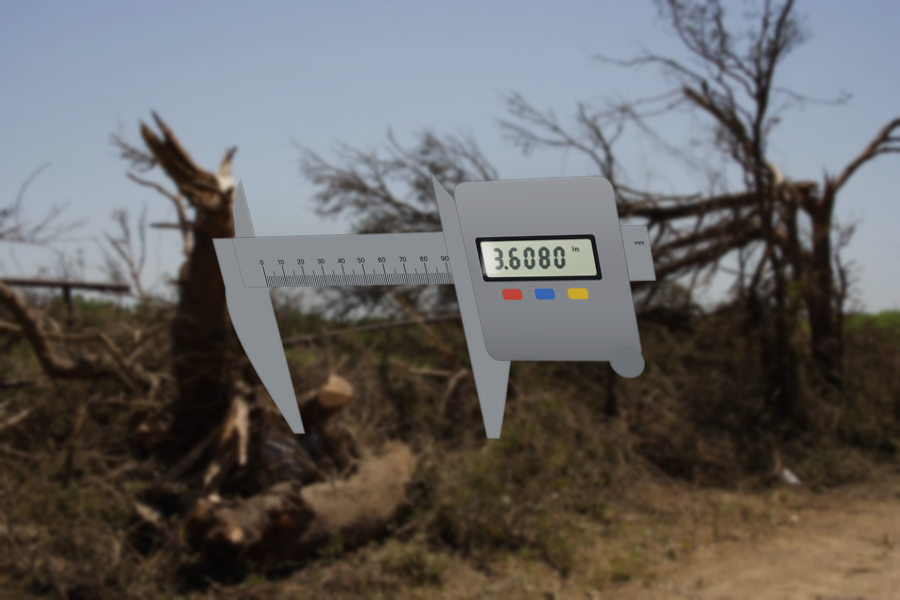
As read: 3.6080; in
